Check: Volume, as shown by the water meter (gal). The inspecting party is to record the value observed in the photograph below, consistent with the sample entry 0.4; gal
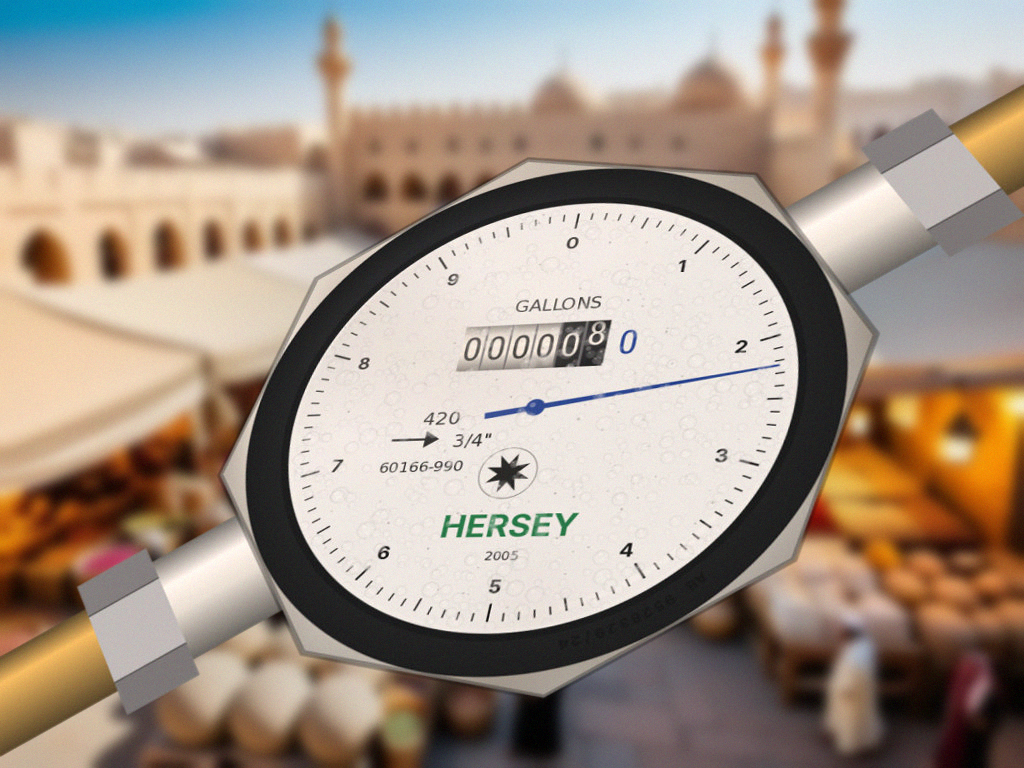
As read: 82.2; gal
